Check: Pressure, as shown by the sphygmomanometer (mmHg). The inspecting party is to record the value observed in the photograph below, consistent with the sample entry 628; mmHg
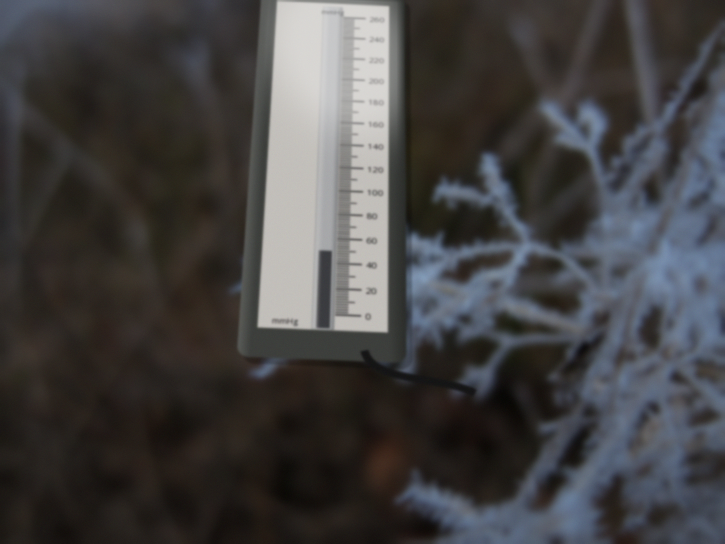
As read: 50; mmHg
